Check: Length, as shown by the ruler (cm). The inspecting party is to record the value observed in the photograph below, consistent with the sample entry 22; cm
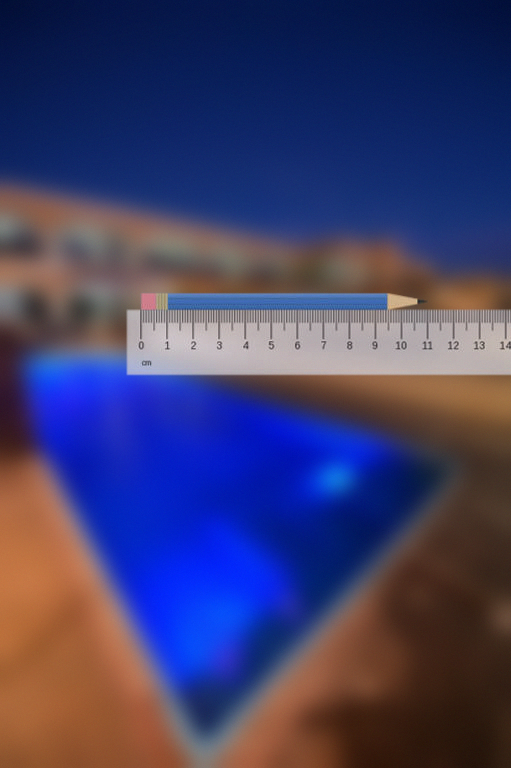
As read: 11; cm
